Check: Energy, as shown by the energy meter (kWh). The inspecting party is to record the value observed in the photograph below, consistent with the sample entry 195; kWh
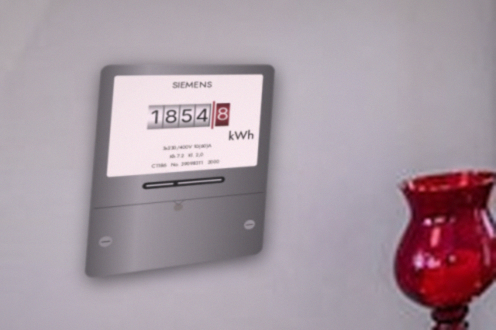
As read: 1854.8; kWh
